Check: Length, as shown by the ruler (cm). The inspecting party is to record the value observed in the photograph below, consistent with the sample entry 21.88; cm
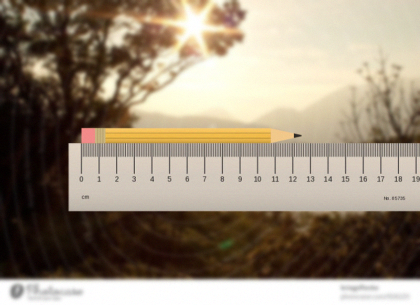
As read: 12.5; cm
